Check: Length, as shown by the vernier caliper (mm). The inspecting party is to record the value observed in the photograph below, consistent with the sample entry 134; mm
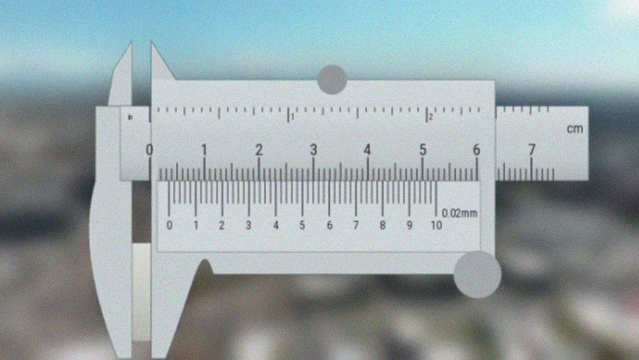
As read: 3.5; mm
